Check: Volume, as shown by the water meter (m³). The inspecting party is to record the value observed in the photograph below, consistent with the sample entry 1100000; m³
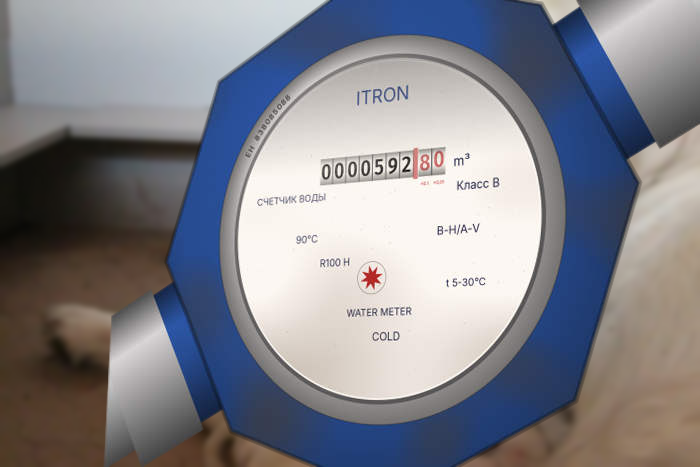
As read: 592.80; m³
